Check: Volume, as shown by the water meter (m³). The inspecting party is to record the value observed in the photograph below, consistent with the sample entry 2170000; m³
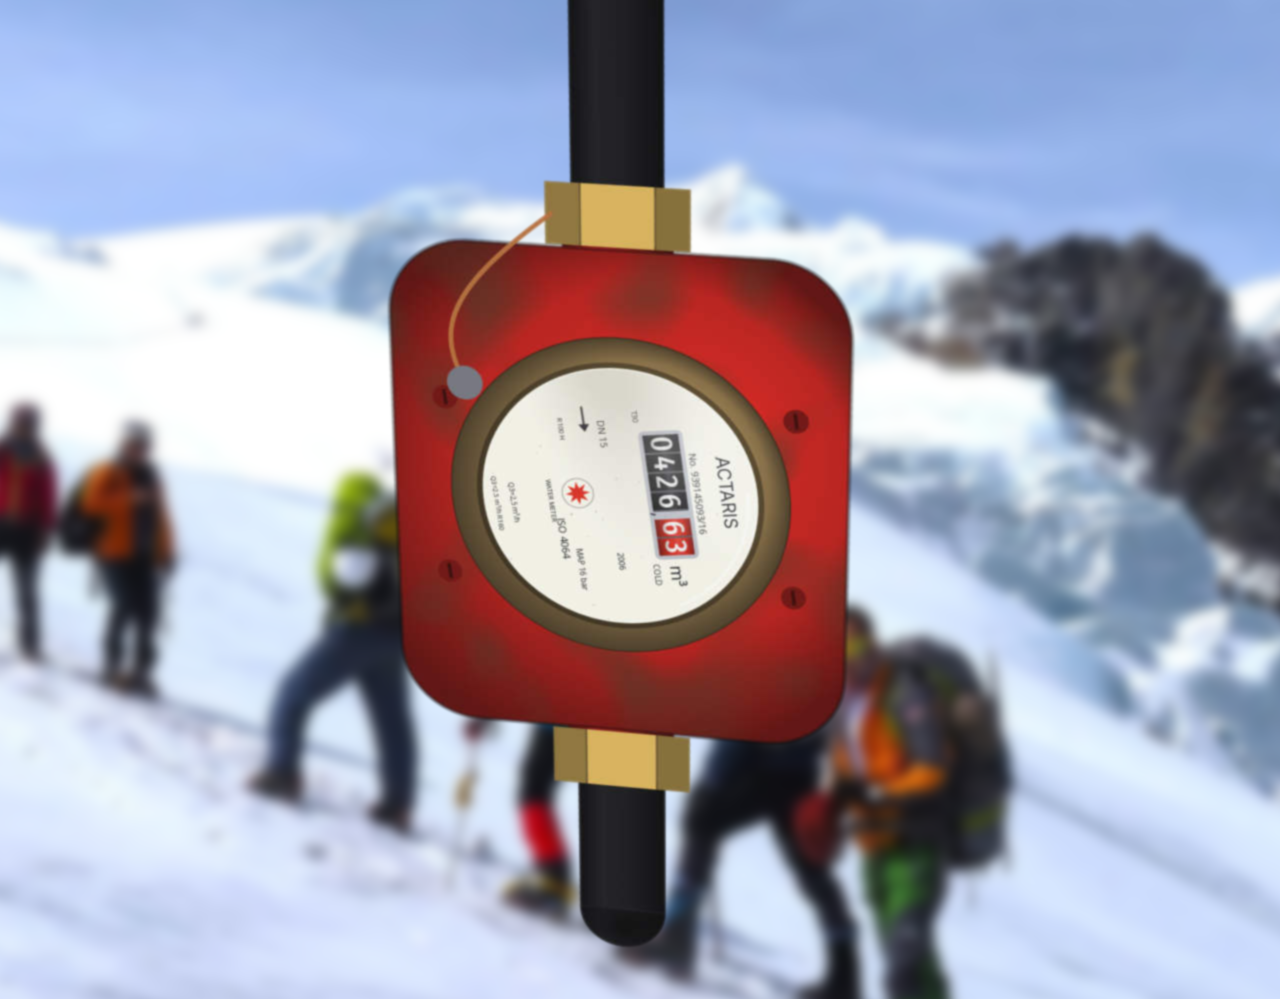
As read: 426.63; m³
